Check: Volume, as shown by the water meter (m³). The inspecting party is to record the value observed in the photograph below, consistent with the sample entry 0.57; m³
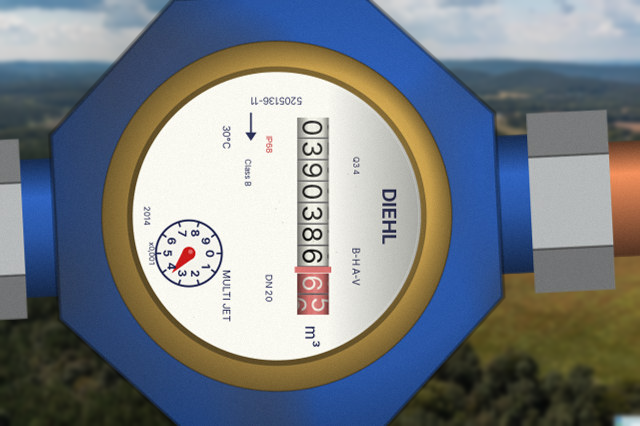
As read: 390386.653; m³
